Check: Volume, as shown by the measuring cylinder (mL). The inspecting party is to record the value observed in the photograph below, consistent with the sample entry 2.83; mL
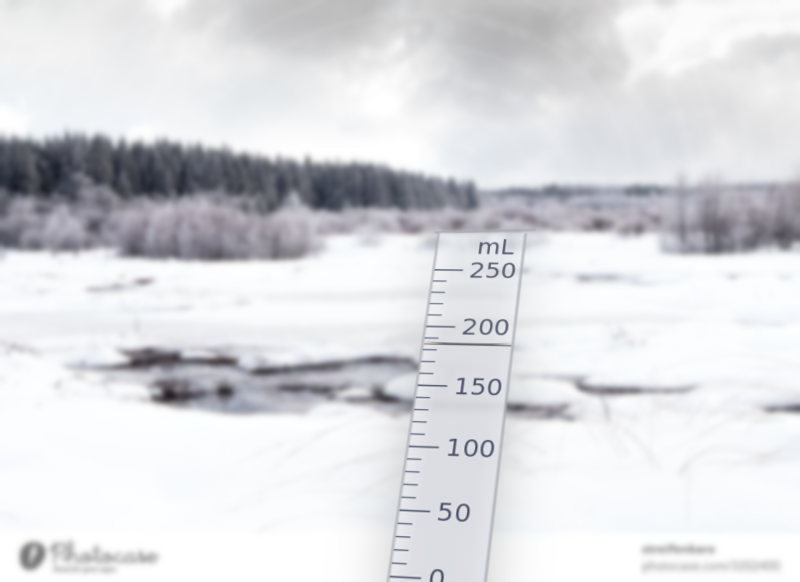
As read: 185; mL
